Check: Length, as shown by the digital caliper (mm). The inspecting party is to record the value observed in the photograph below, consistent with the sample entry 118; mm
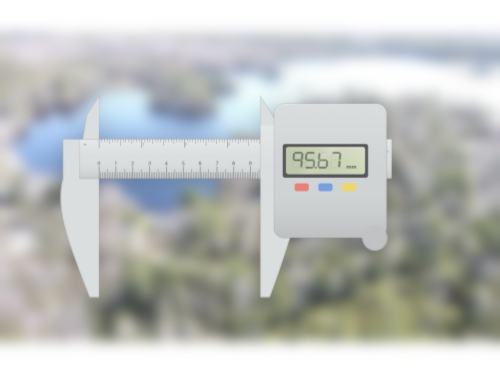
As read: 95.67; mm
